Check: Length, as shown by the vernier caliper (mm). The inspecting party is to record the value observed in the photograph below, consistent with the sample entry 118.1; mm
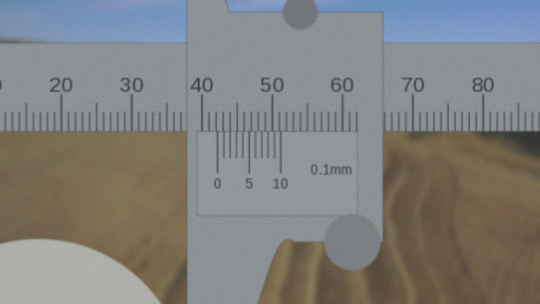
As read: 42.2; mm
